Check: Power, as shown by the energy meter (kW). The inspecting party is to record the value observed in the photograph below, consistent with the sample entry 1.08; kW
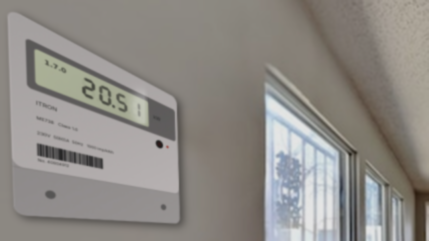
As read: 20.51; kW
